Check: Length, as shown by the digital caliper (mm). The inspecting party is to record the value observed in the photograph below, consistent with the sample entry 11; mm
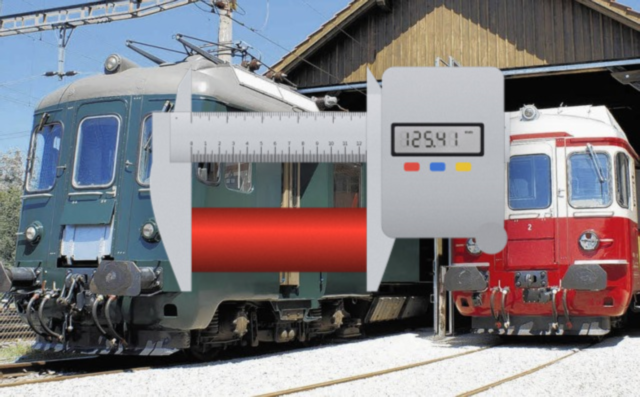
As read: 125.41; mm
